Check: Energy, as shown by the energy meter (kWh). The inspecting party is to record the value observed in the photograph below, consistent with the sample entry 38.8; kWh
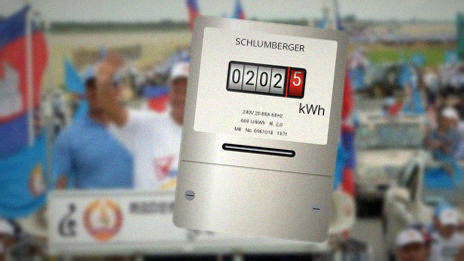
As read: 202.5; kWh
